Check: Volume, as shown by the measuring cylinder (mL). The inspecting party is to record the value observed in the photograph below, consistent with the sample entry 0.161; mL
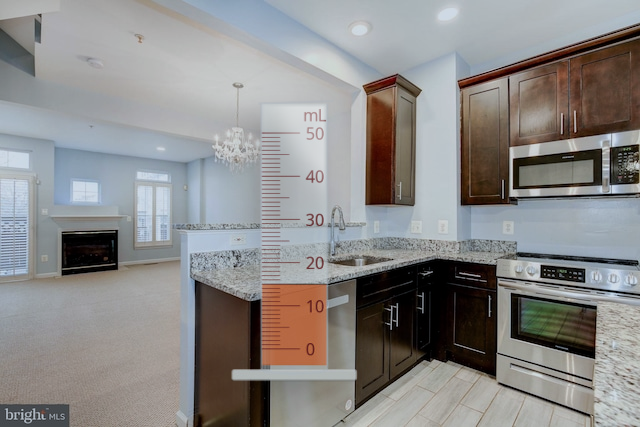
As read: 15; mL
